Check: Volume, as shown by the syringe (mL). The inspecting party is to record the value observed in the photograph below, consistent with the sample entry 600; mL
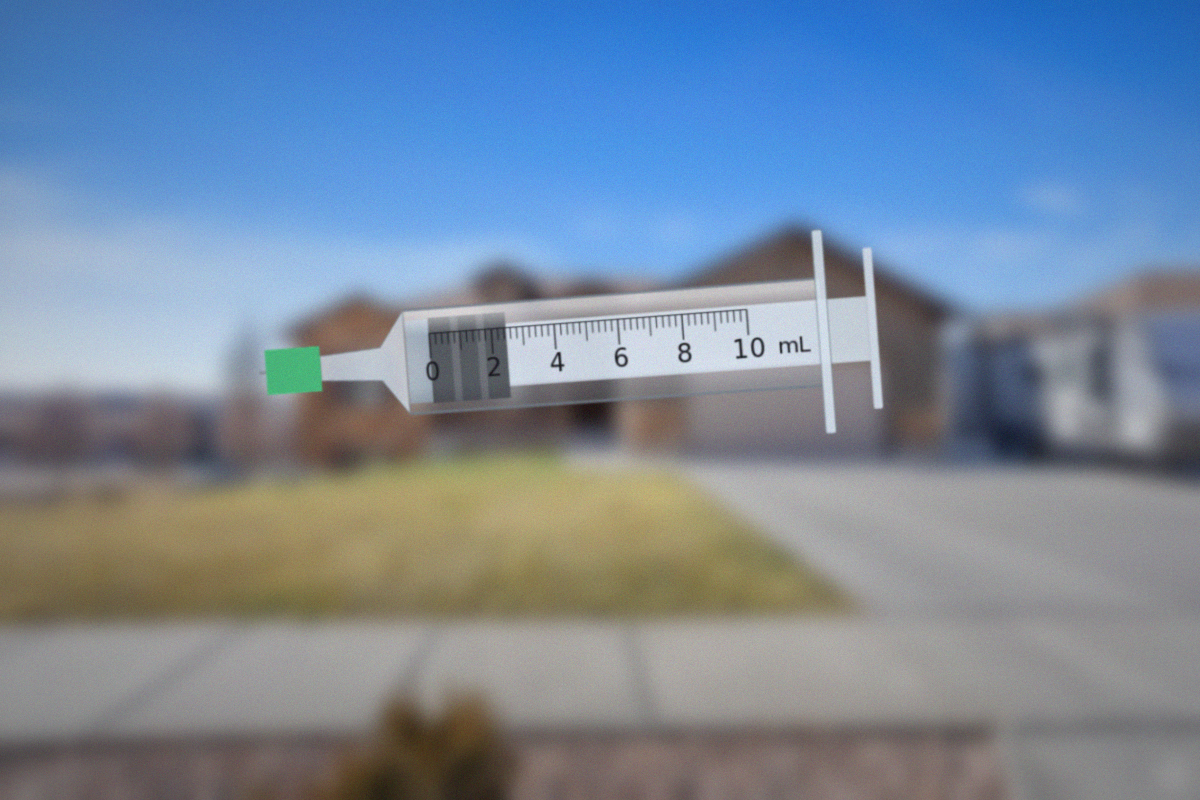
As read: 0; mL
